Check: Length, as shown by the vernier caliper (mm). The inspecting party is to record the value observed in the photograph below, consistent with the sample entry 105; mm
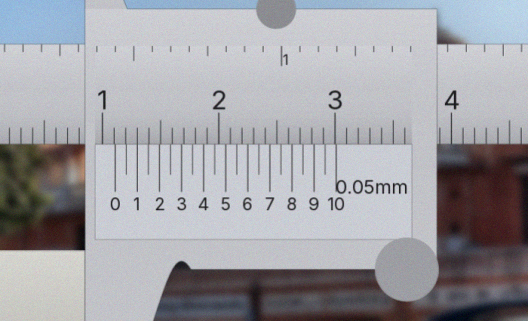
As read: 11.1; mm
